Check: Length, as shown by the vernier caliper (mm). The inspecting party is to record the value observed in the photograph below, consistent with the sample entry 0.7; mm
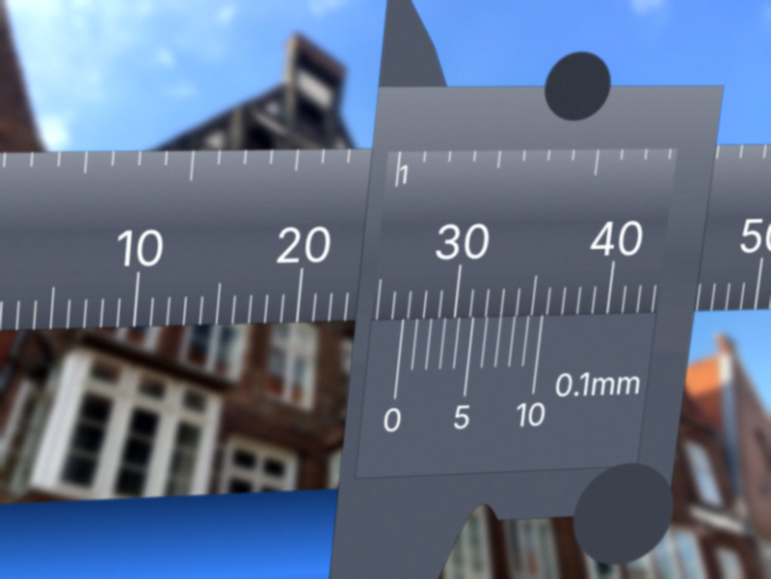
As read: 26.7; mm
